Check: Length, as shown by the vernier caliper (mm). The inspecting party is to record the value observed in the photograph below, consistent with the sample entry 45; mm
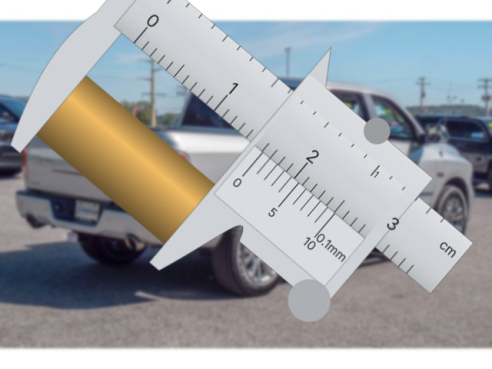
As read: 16.1; mm
